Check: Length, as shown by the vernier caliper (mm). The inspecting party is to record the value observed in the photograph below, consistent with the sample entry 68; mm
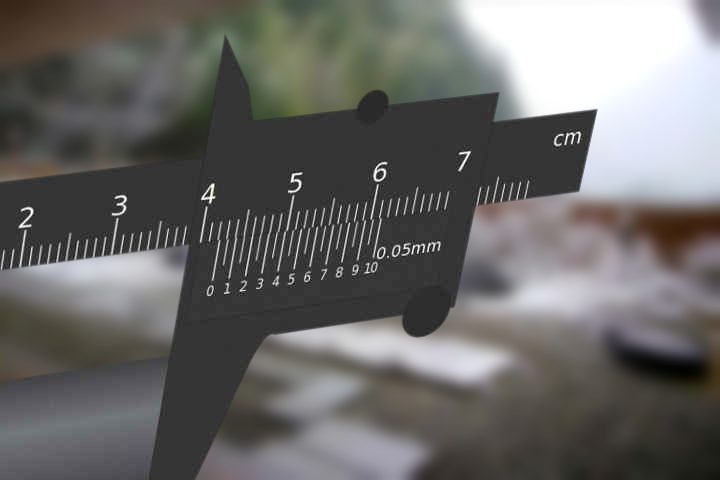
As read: 42.2; mm
